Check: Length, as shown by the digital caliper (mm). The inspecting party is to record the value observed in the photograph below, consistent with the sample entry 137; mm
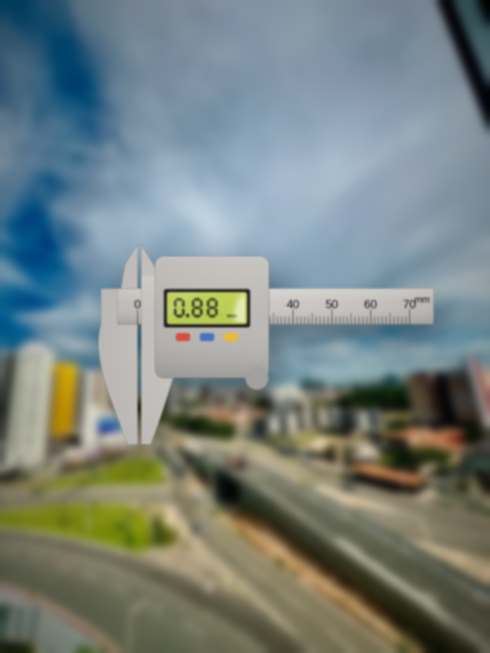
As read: 0.88; mm
